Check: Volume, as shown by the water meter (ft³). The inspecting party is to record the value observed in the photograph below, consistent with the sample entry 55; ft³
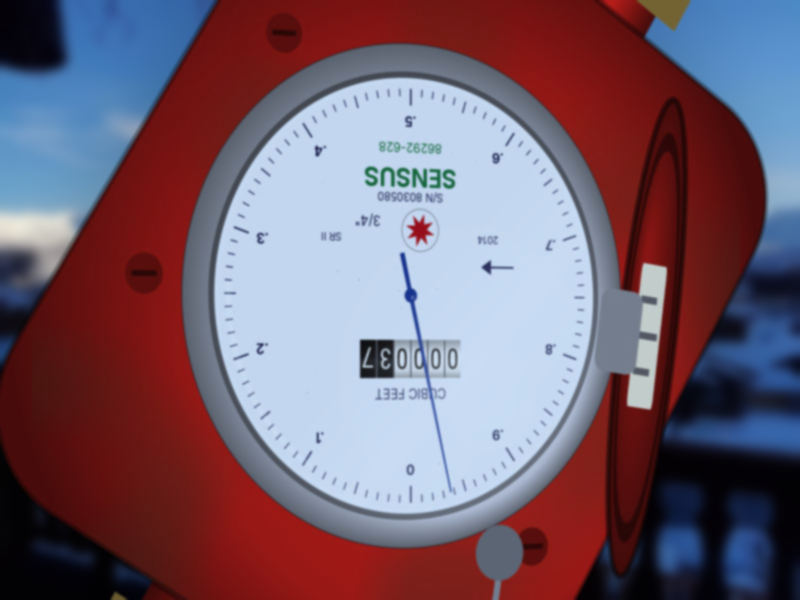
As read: 36.96; ft³
